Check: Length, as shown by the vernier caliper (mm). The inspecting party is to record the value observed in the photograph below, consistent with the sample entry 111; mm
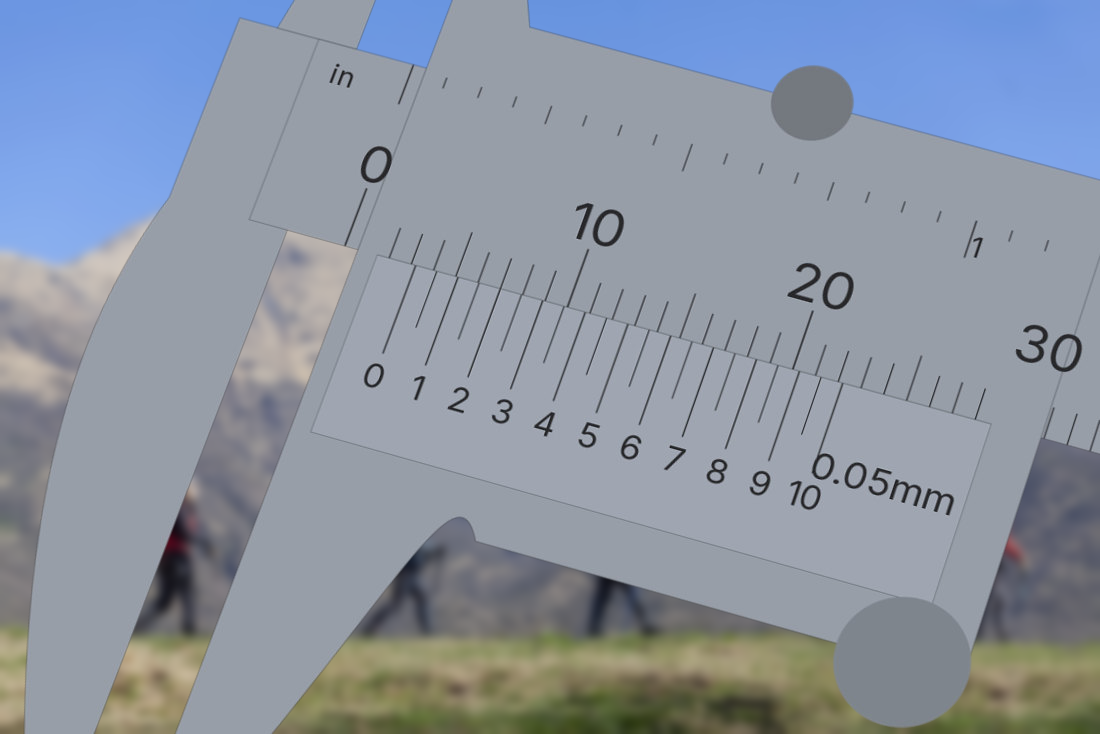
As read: 3.20; mm
